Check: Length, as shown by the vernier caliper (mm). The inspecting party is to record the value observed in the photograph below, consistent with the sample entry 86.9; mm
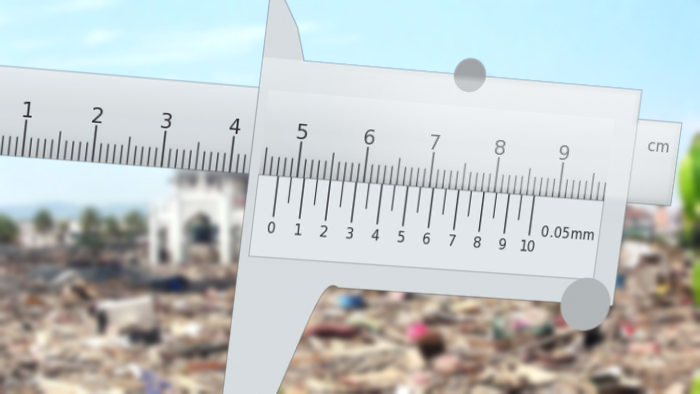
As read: 47.2; mm
